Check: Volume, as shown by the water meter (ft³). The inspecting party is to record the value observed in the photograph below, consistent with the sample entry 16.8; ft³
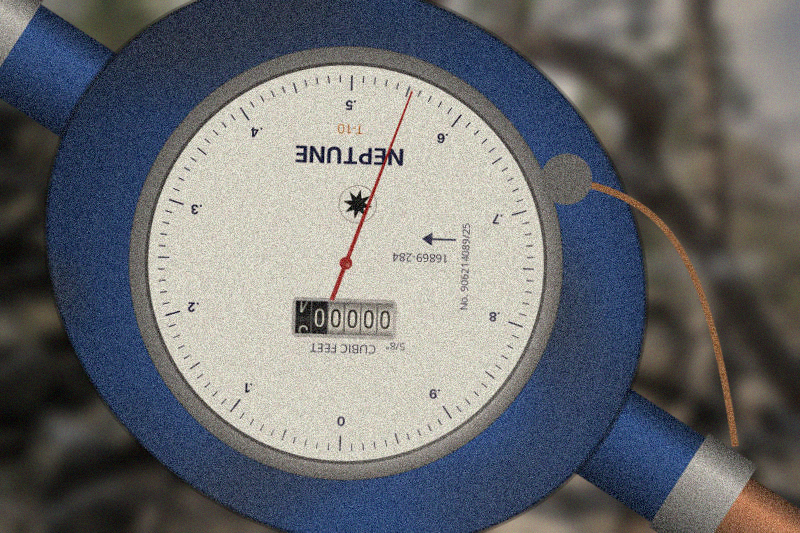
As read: 3.55; ft³
